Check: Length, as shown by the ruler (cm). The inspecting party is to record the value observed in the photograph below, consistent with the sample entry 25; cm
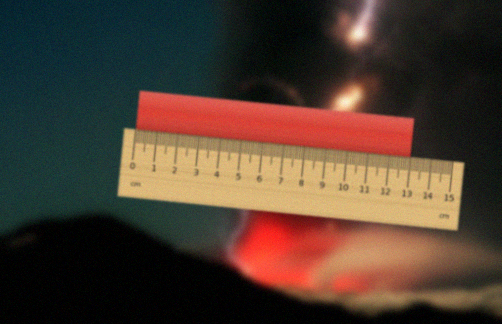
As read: 13; cm
